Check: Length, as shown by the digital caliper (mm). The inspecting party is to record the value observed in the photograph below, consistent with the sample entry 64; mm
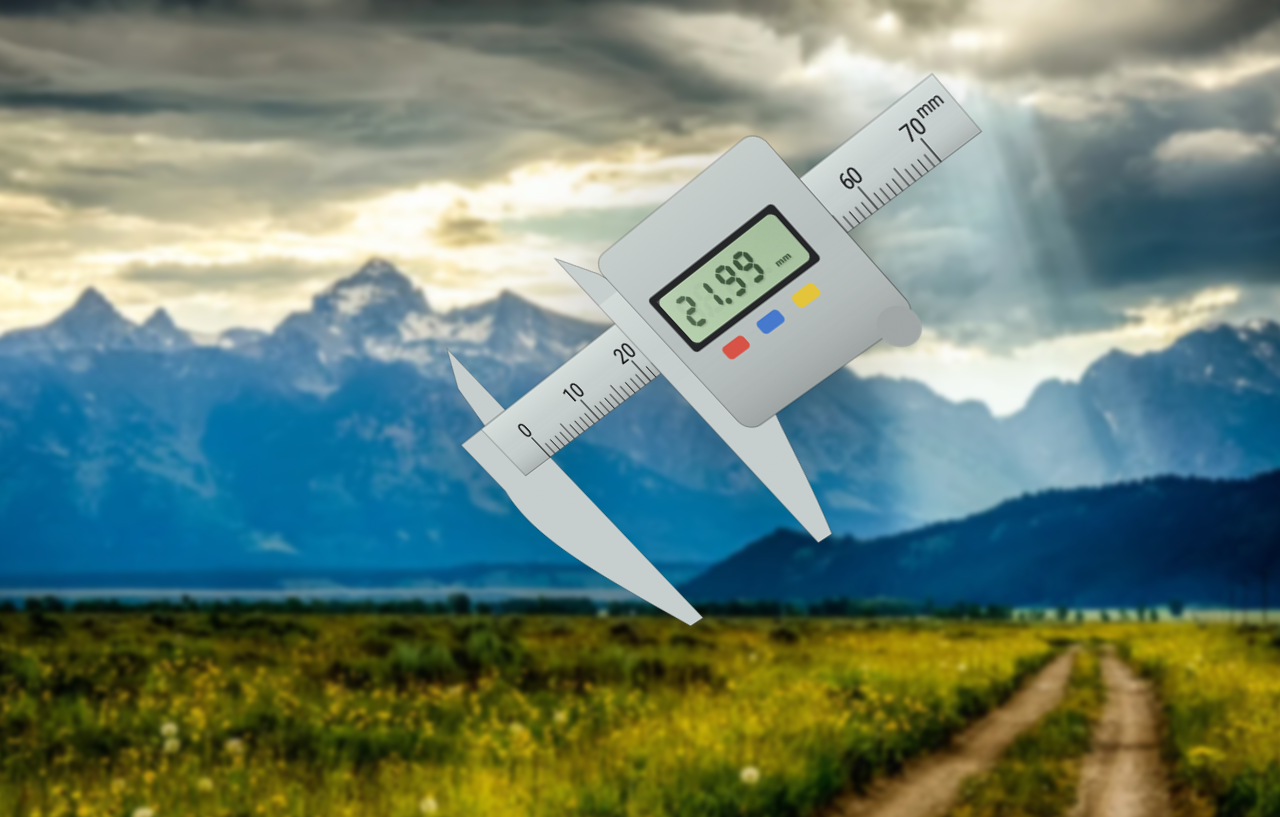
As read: 21.99; mm
